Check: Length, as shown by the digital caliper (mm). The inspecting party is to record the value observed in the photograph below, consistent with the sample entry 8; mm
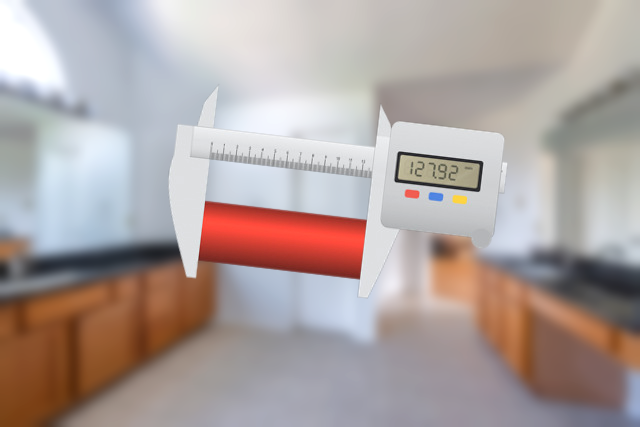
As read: 127.92; mm
